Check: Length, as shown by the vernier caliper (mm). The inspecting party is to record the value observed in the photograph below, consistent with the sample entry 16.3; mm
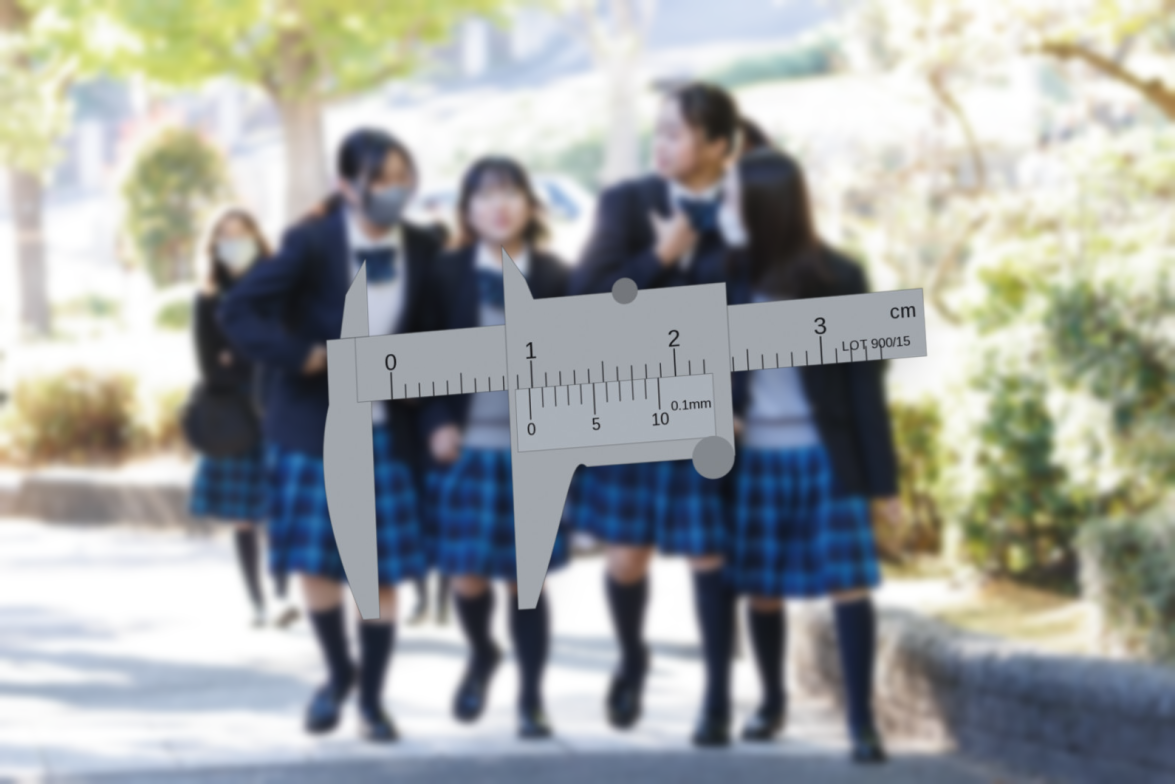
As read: 9.8; mm
